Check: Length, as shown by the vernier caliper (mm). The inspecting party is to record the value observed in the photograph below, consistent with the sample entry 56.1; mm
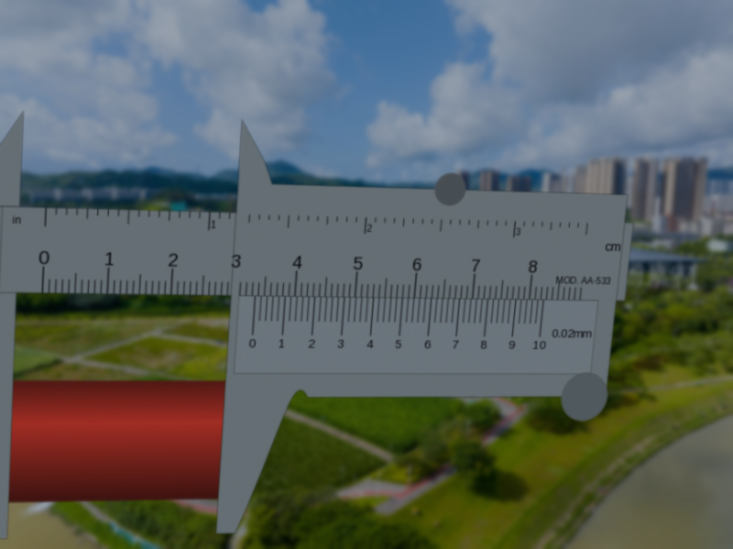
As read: 33.5; mm
